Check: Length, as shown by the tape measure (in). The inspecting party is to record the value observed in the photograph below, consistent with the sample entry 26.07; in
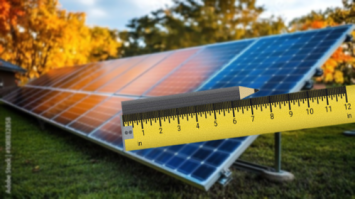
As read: 7.5; in
